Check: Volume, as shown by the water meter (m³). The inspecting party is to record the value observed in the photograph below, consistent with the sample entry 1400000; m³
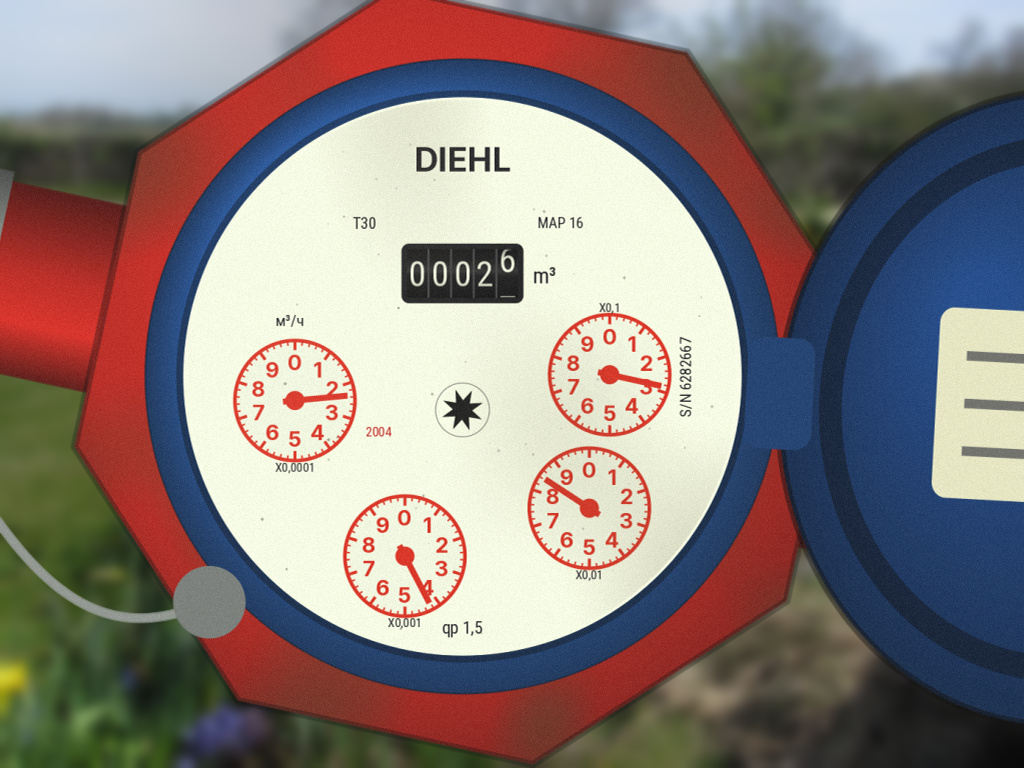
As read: 26.2842; m³
